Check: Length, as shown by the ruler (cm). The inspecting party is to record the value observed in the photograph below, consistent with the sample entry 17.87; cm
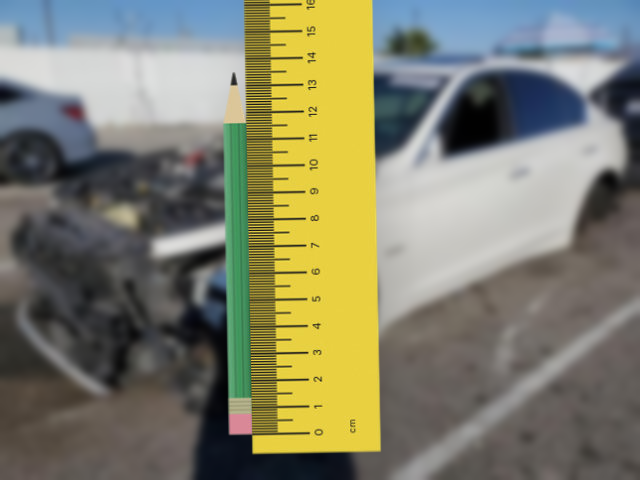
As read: 13.5; cm
